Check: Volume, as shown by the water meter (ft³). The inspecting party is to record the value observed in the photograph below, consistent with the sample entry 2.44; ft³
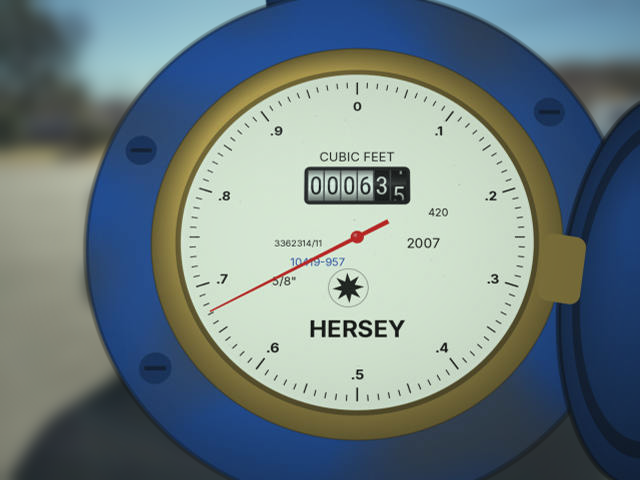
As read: 634.67; ft³
